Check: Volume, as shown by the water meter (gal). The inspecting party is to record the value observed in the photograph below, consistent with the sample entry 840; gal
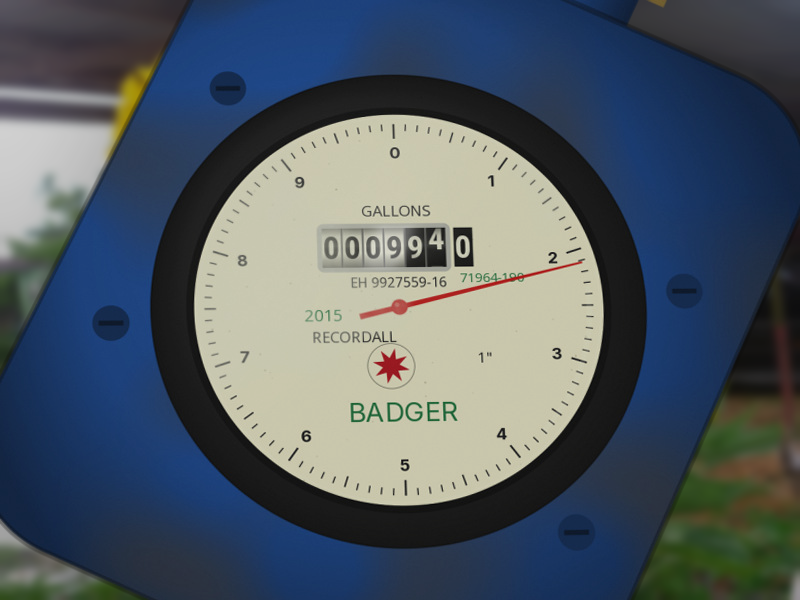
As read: 9942.1; gal
